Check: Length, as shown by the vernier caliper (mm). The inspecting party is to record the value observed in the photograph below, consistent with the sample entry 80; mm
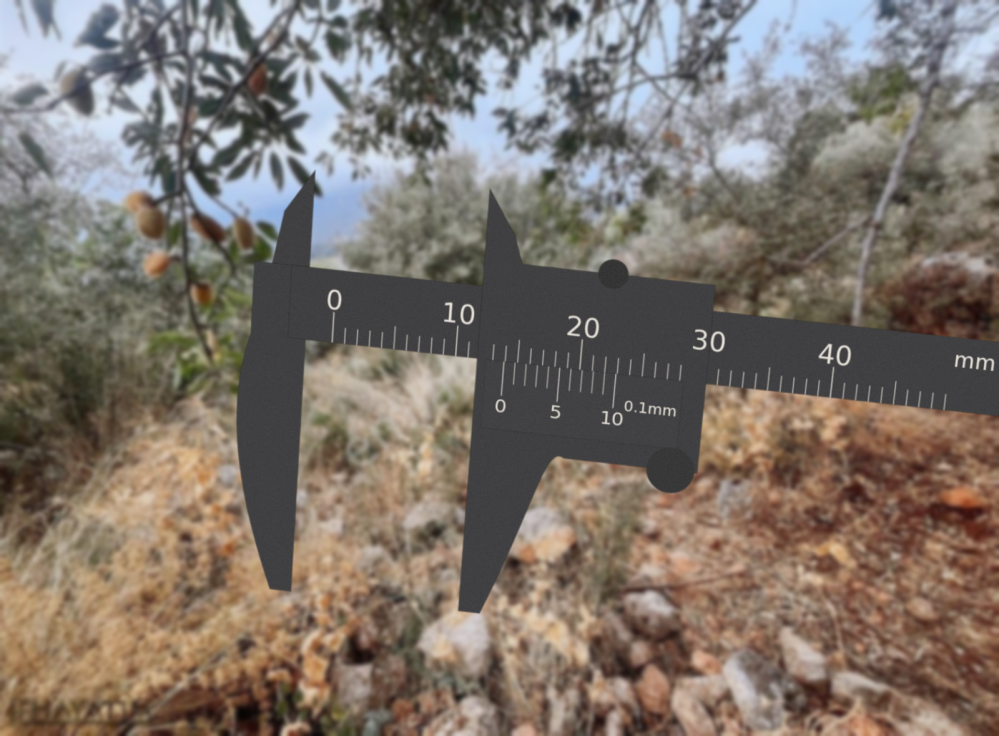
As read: 13.9; mm
